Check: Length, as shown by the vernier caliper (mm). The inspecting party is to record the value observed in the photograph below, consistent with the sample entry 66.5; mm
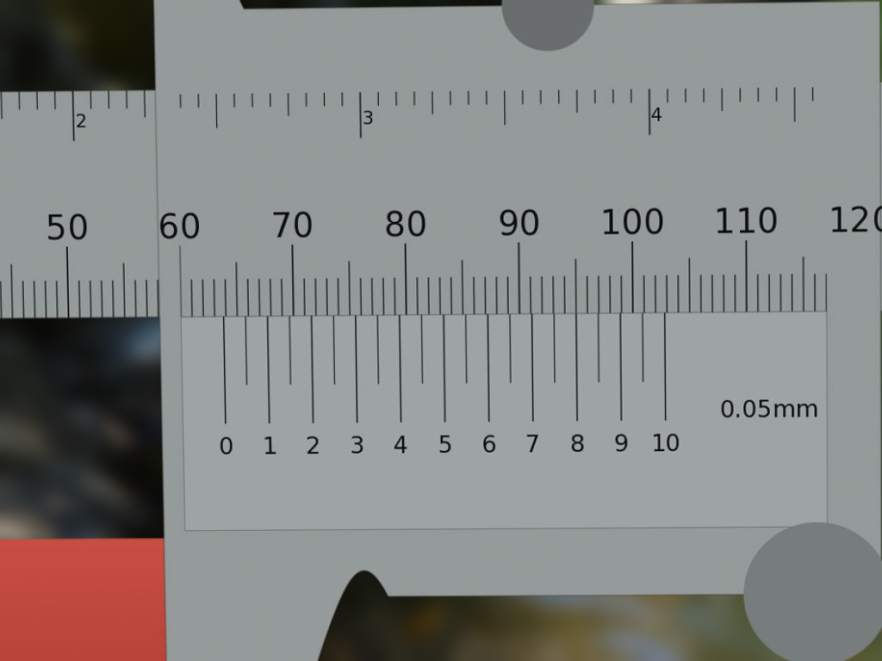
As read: 63.8; mm
